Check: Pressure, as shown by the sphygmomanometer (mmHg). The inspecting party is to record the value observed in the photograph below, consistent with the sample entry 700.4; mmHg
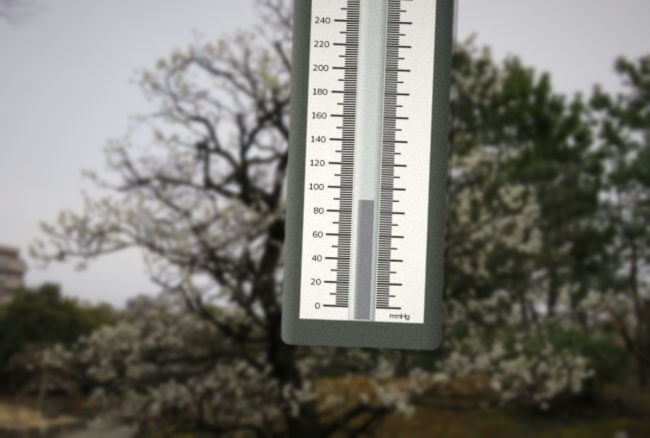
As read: 90; mmHg
